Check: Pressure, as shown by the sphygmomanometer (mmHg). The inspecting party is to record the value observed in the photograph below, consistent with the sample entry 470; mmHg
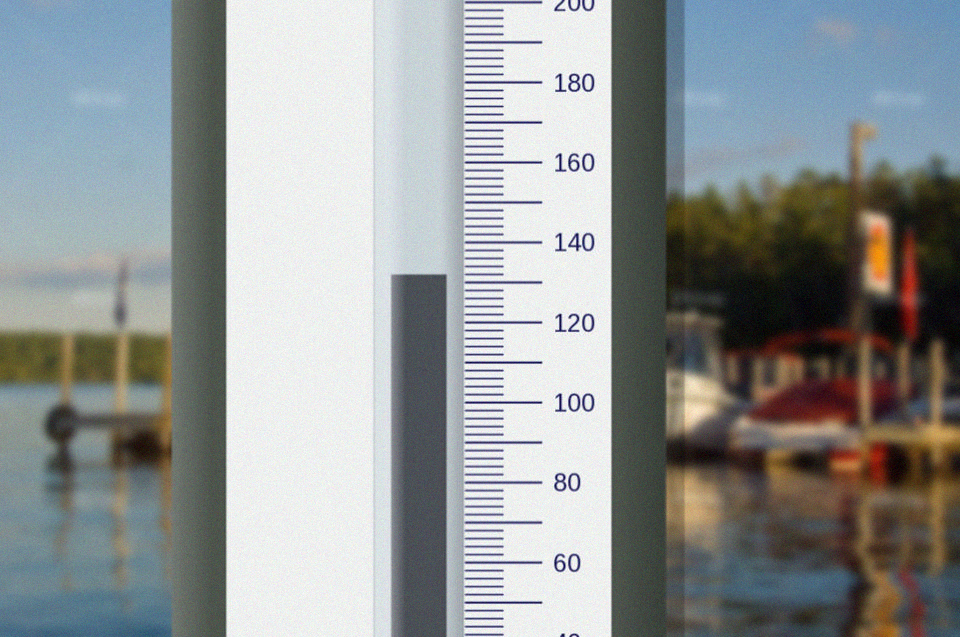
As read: 132; mmHg
